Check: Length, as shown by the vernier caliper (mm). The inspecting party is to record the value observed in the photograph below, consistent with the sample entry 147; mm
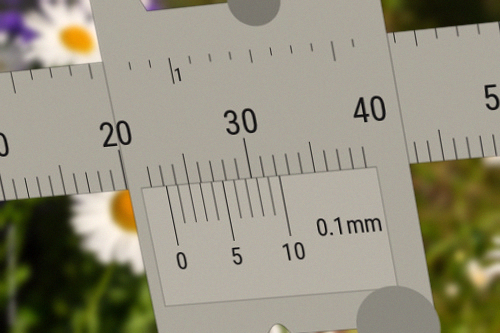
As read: 23.2; mm
